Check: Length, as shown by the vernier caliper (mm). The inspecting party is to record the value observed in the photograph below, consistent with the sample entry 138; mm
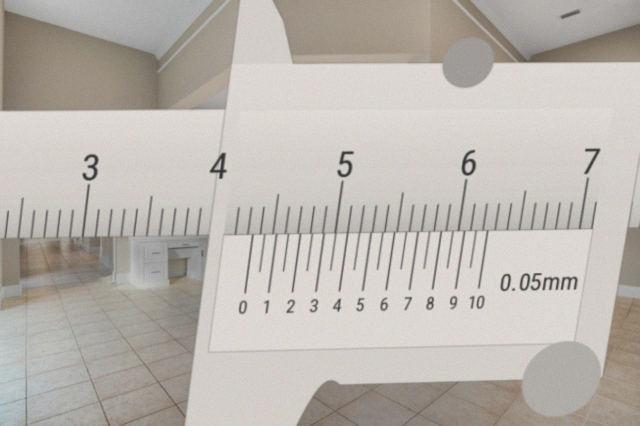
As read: 43.4; mm
